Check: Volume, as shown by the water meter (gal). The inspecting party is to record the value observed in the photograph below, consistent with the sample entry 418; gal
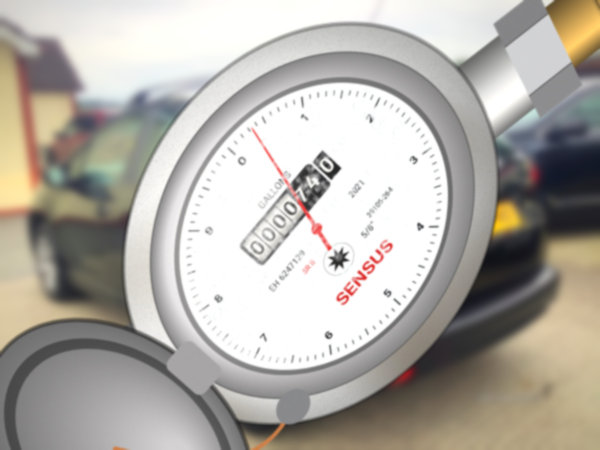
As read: 740.3; gal
